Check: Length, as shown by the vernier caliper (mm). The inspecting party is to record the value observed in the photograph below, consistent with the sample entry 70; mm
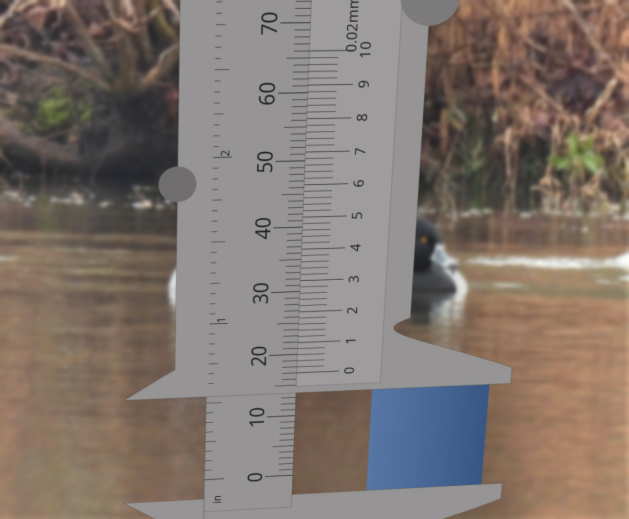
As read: 17.0; mm
